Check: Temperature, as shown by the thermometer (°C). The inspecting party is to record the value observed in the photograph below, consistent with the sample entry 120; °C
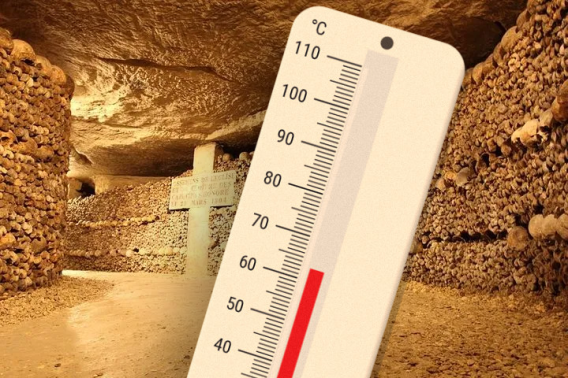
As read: 63; °C
